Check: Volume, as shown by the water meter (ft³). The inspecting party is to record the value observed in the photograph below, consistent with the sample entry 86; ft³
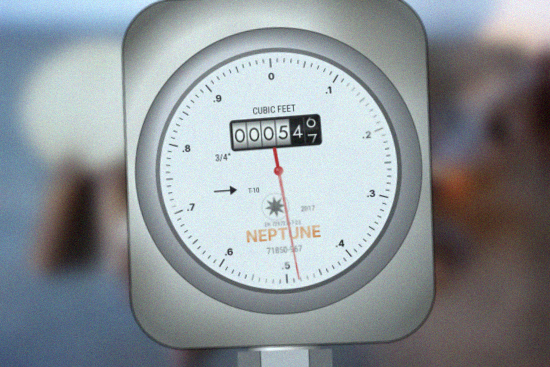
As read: 546.48; ft³
